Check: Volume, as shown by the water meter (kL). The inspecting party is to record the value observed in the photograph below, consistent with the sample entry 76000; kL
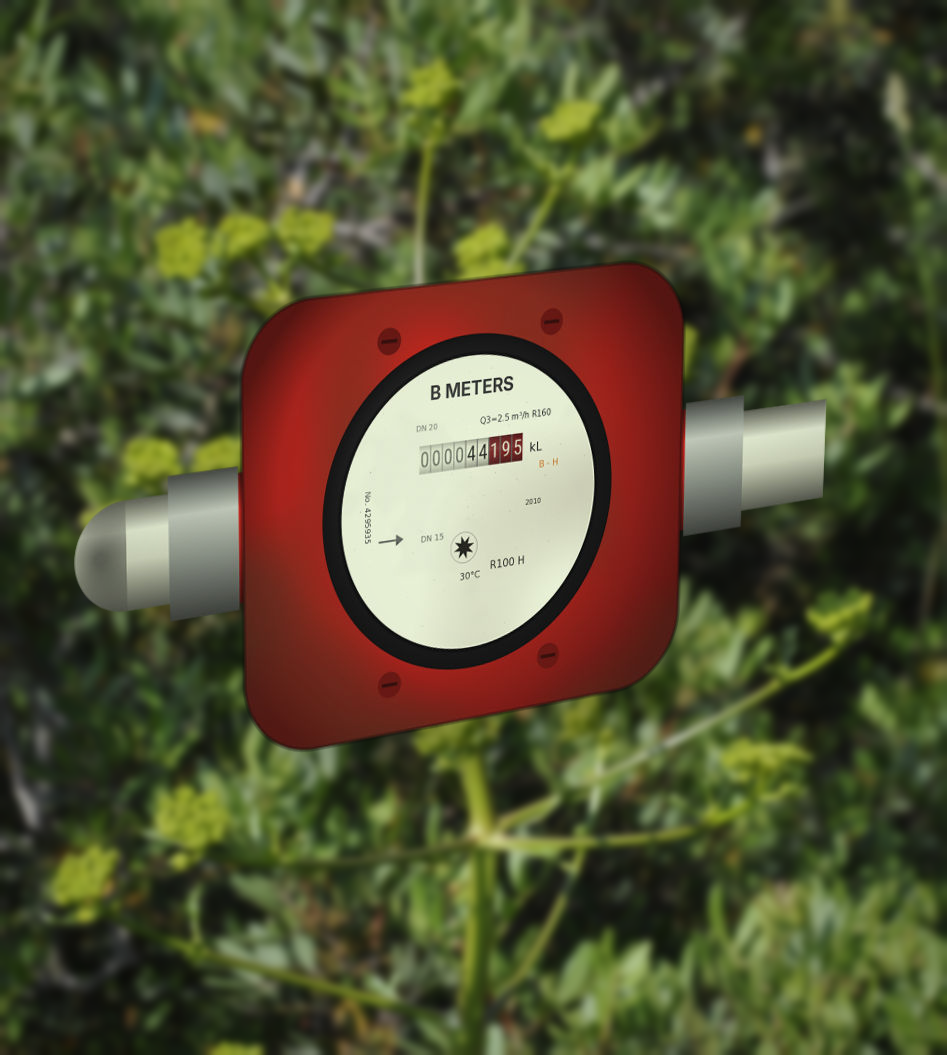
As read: 44.195; kL
